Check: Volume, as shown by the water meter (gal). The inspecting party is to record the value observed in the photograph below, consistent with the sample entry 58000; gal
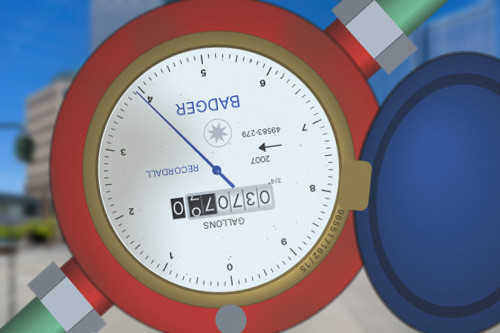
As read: 370763.9; gal
